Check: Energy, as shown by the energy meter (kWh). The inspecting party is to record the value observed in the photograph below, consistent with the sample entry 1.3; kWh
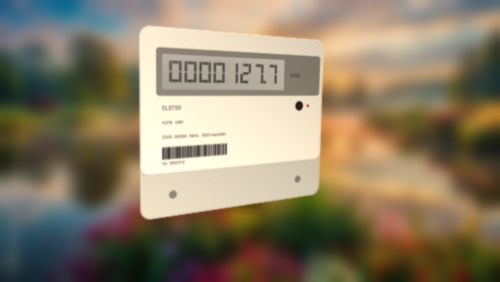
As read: 127.7; kWh
